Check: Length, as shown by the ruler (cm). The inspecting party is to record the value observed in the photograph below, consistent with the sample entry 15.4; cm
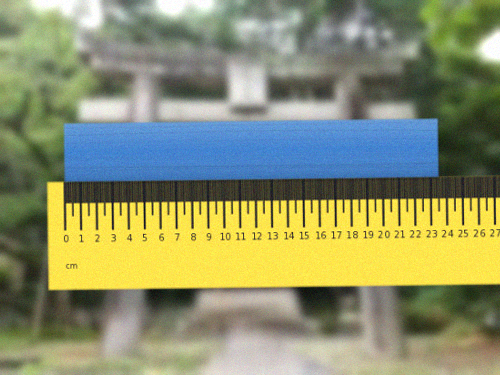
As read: 23.5; cm
